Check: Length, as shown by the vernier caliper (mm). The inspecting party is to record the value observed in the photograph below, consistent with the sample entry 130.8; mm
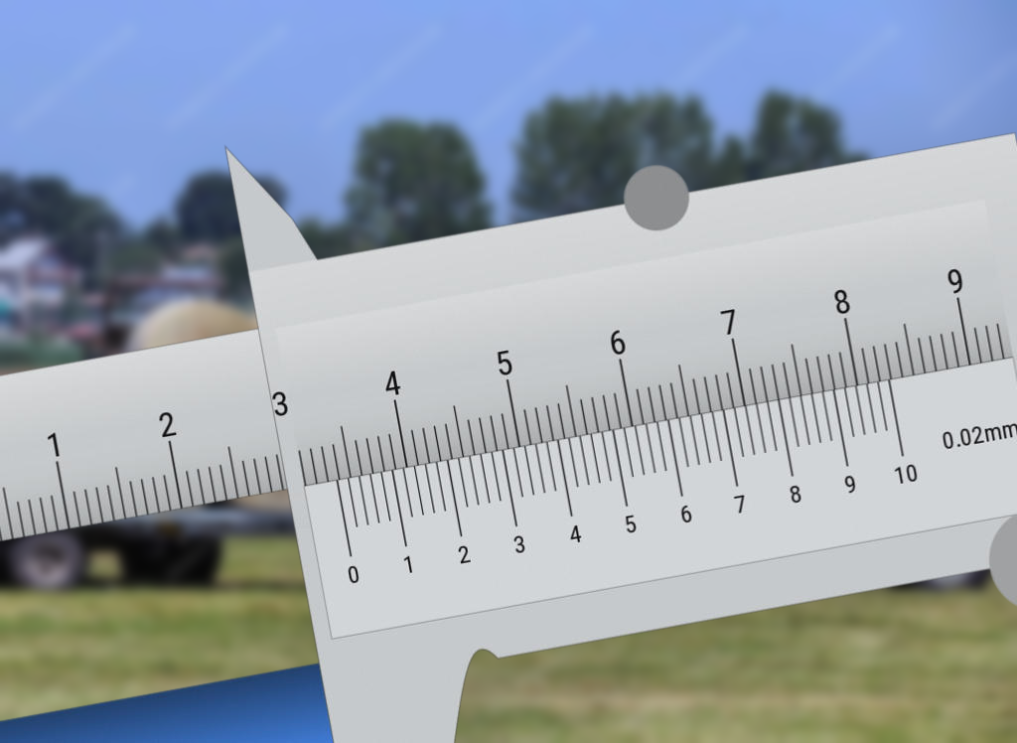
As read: 33.8; mm
